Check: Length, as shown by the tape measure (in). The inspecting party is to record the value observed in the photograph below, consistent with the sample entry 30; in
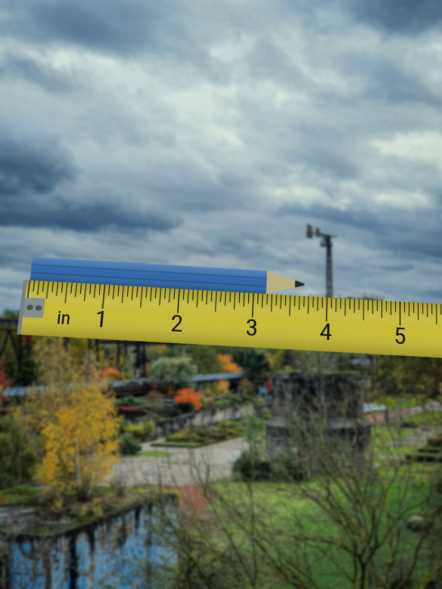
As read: 3.6875; in
